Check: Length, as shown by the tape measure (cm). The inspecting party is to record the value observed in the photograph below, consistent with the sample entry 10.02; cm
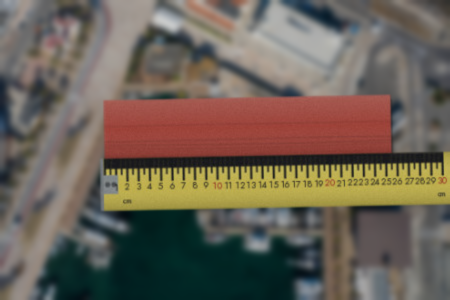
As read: 25.5; cm
